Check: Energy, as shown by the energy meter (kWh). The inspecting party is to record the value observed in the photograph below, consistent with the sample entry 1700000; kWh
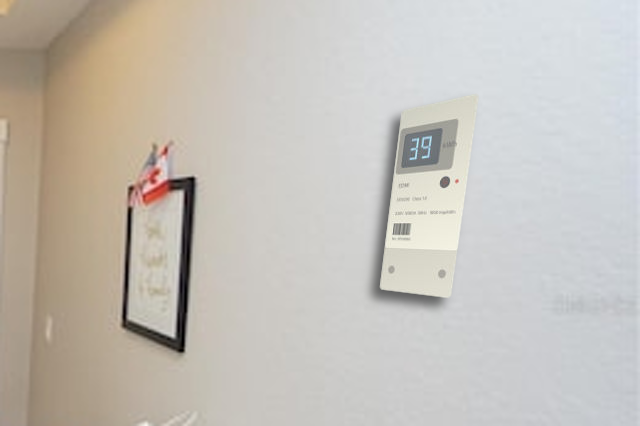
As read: 39; kWh
